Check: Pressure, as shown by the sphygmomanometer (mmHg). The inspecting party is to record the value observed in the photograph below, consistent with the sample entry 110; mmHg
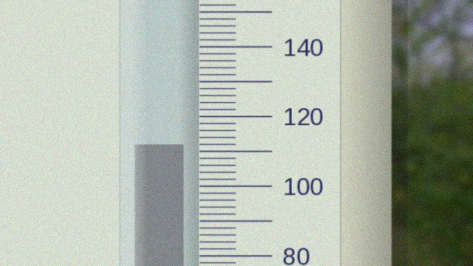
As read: 112; mmHg
